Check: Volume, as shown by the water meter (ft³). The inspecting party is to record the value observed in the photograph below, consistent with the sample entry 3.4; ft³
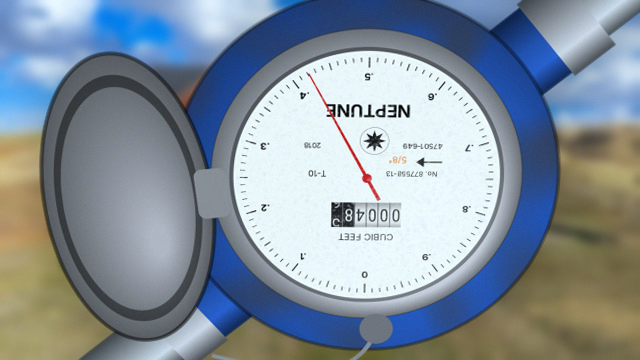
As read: 485.42; ft³
